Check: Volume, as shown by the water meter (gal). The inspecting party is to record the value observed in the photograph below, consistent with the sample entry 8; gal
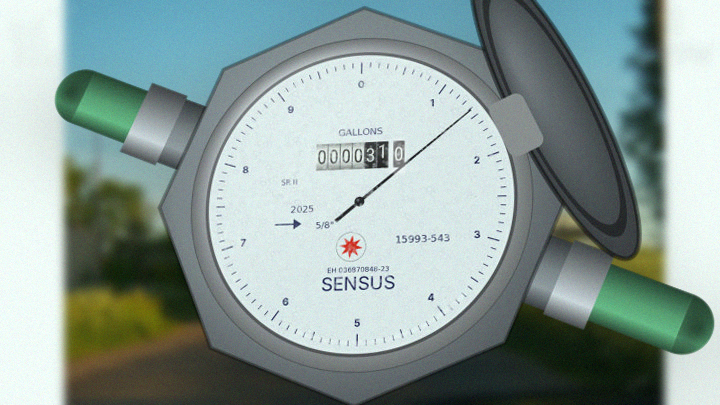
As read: 311.4; gal
